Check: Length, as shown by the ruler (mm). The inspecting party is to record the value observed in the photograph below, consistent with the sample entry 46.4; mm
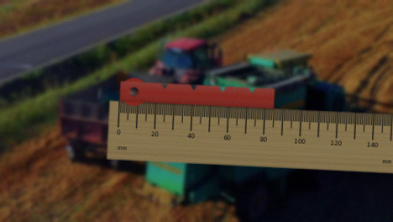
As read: 85; mm
